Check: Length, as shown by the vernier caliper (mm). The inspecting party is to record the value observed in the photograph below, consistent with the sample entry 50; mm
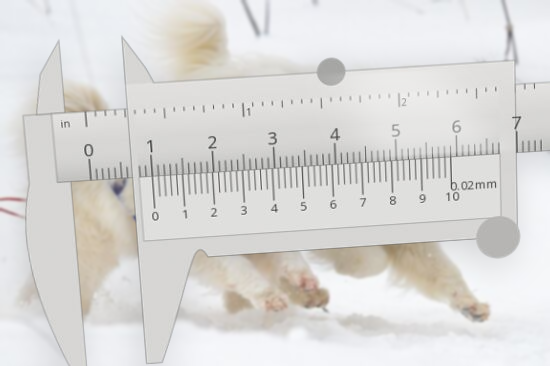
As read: 10.0; mm
